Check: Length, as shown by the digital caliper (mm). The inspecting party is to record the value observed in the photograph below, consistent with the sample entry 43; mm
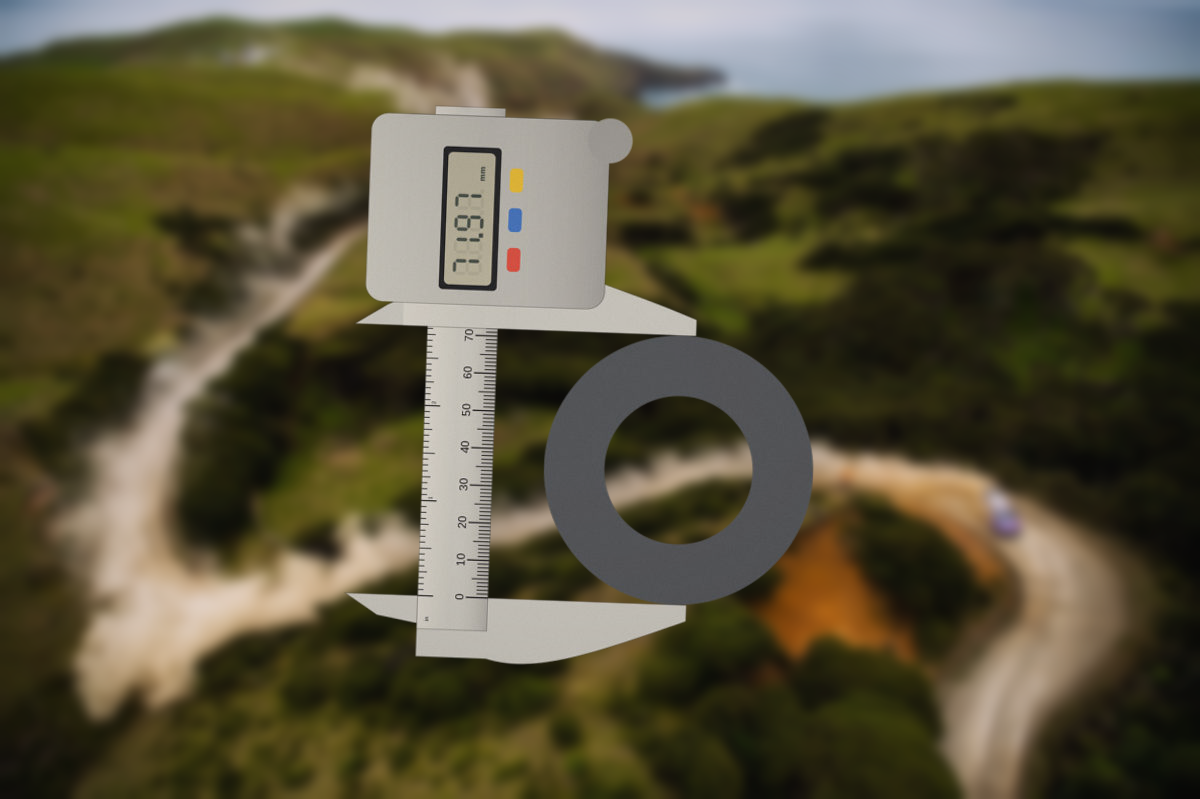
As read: 71.97; mm
